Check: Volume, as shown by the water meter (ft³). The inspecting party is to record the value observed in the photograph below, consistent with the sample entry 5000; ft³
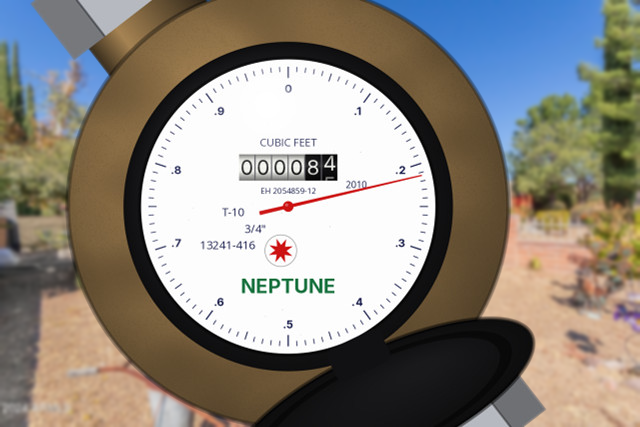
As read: 84.21; ft³
